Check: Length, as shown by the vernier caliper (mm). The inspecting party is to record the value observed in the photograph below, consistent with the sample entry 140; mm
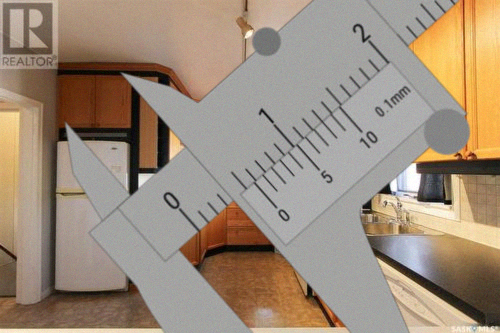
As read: 5.8; mm
